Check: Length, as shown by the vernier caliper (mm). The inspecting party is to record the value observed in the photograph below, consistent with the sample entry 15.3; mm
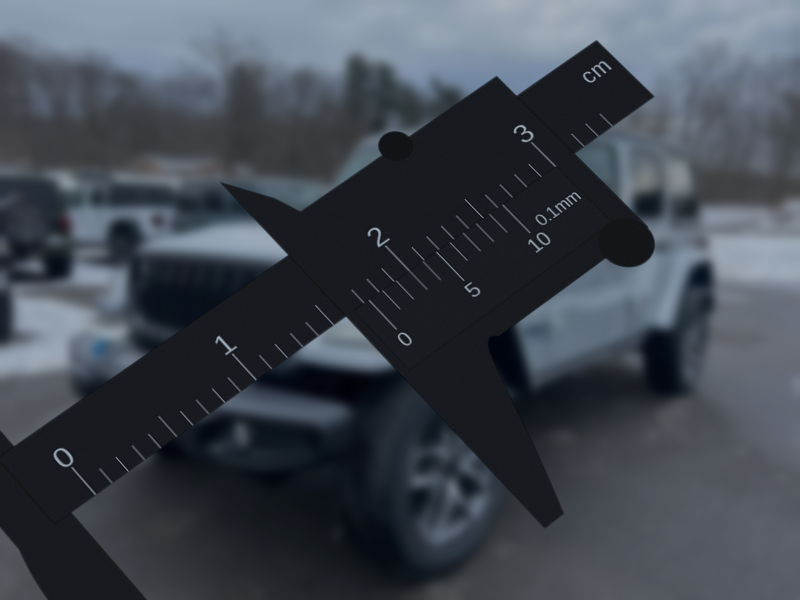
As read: 17.3; mm
